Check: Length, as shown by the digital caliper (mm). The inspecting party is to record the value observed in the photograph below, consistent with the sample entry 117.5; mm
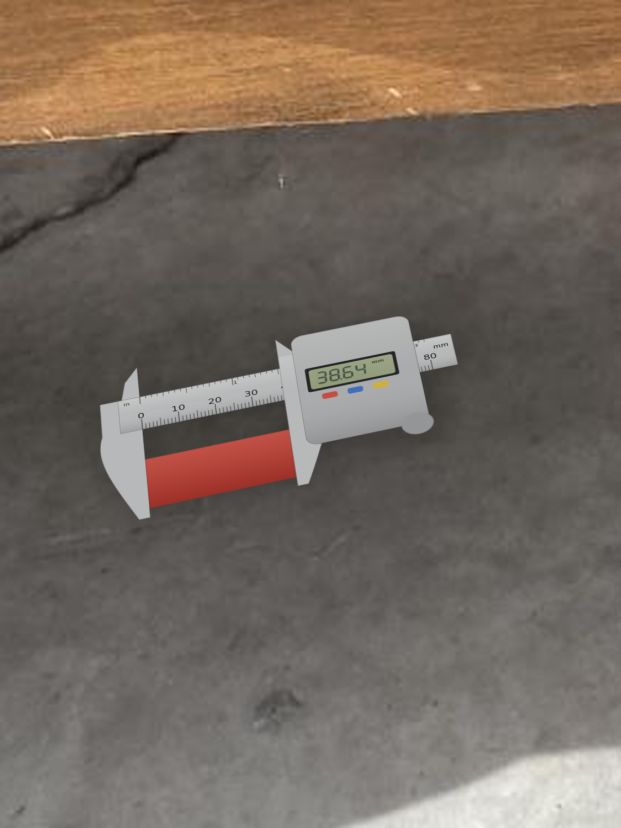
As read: 38.64; mm
